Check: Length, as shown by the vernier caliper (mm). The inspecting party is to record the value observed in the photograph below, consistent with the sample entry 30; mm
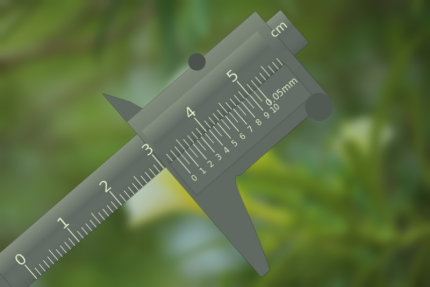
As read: 33.0; mm
